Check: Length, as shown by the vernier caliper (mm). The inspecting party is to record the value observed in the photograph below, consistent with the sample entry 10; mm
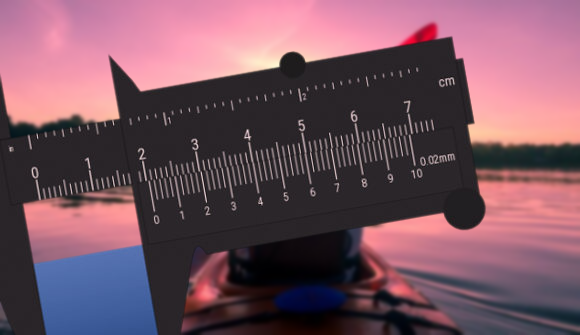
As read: 20.5; mm
